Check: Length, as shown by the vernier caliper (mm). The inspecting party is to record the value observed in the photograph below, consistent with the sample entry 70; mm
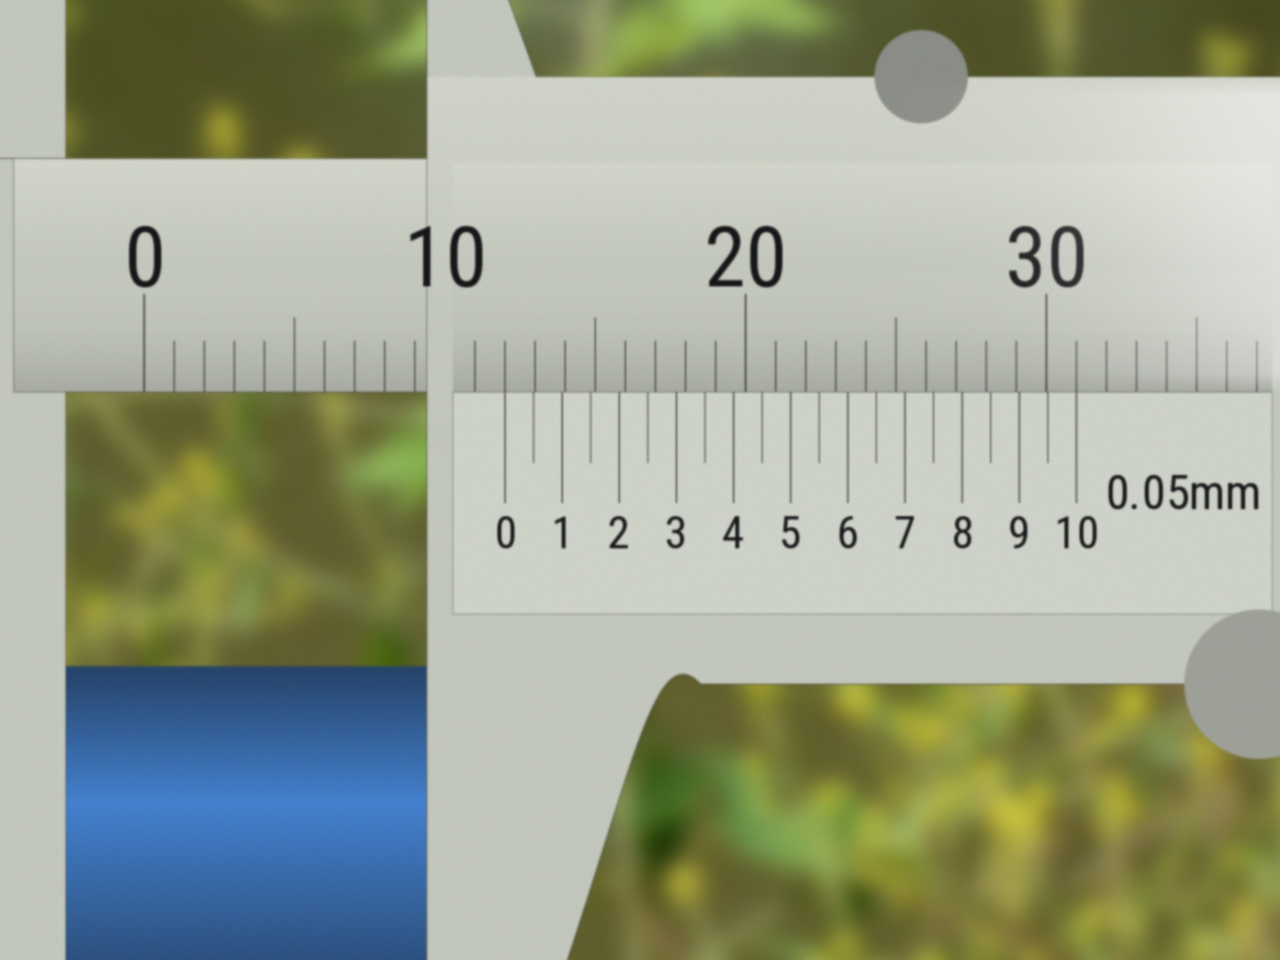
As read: 12.0; mm
